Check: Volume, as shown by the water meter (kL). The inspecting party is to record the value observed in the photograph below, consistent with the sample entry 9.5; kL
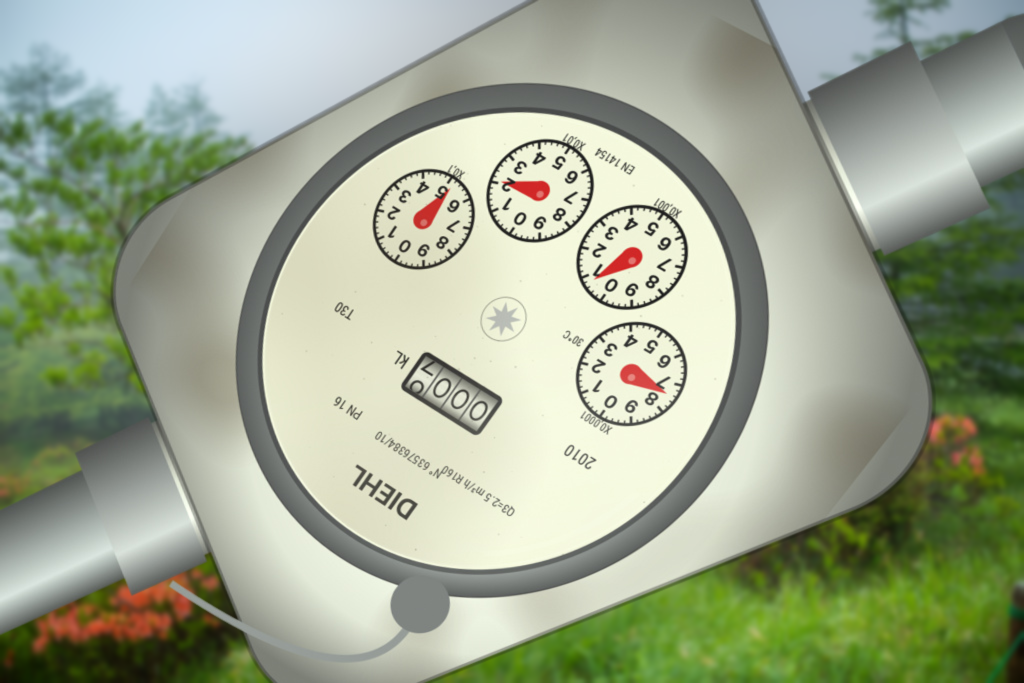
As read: 6.5207; kL
